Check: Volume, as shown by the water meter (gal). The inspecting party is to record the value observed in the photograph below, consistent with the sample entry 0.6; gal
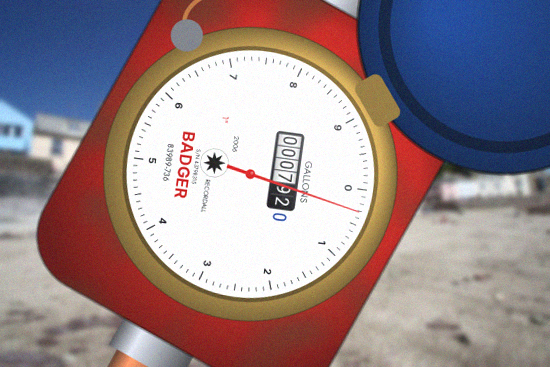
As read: 7920.3; gal
